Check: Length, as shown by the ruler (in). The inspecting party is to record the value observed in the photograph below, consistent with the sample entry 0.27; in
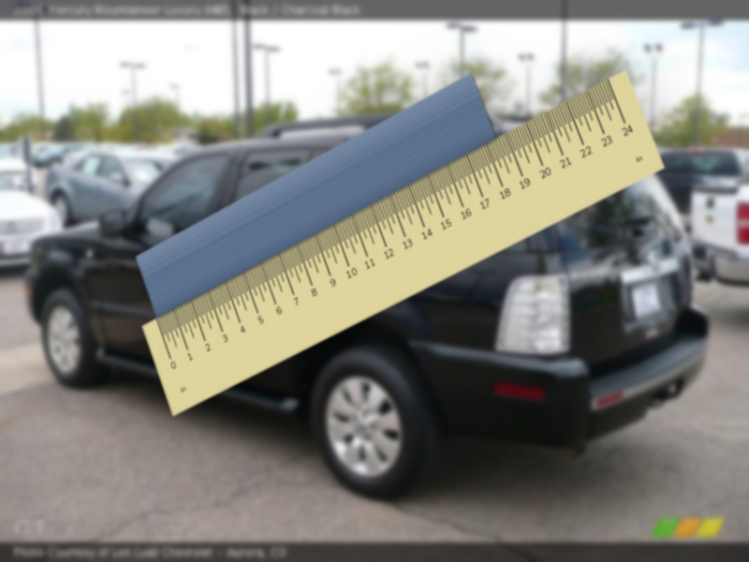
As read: 18.5; in
